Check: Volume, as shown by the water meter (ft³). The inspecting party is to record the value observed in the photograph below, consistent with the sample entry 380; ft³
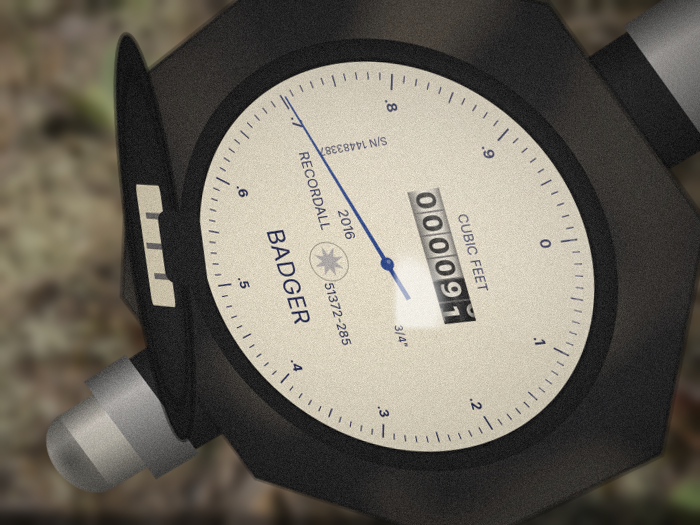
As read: 90.70; ft³
